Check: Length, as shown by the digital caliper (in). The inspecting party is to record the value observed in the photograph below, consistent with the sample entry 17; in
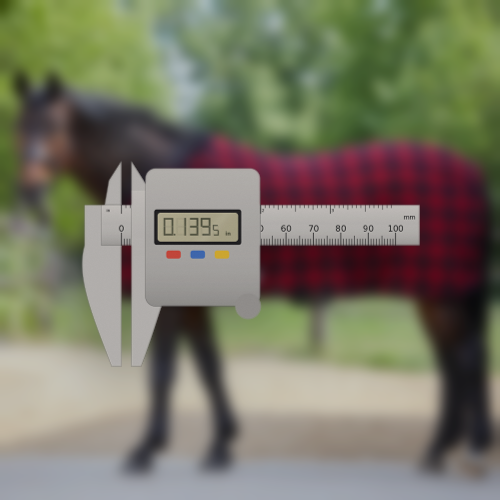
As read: 0.1395; in
